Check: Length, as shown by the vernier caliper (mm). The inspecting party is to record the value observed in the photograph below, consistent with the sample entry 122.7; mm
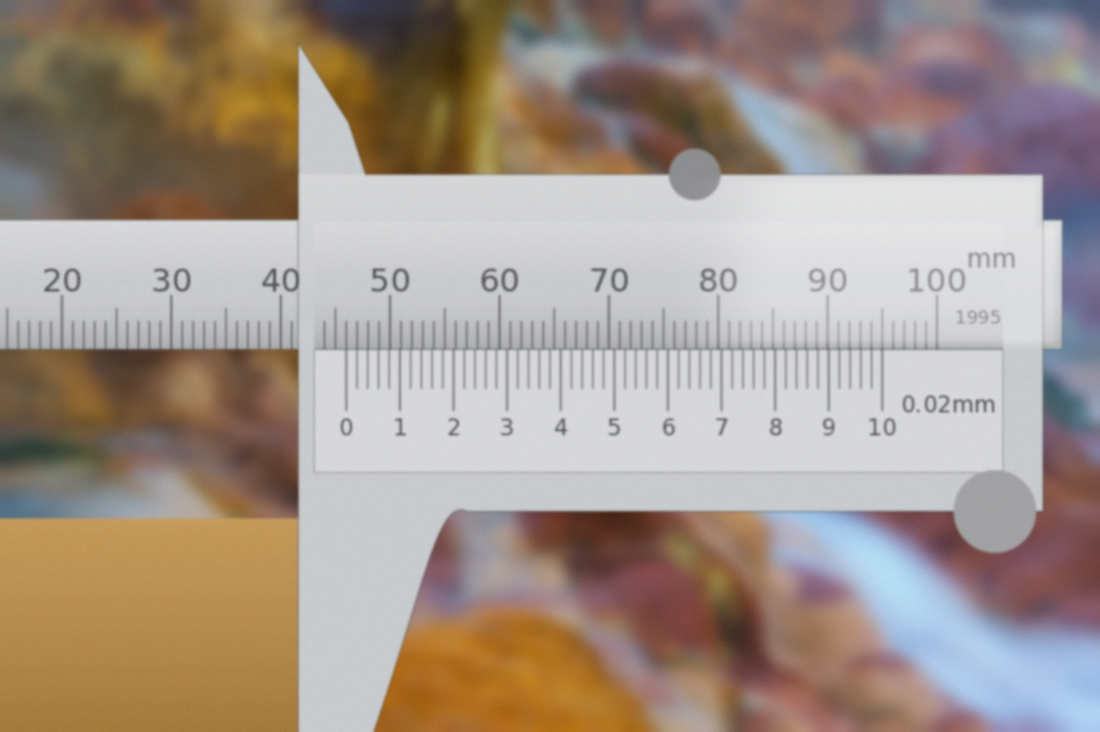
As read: 46.0; mm
